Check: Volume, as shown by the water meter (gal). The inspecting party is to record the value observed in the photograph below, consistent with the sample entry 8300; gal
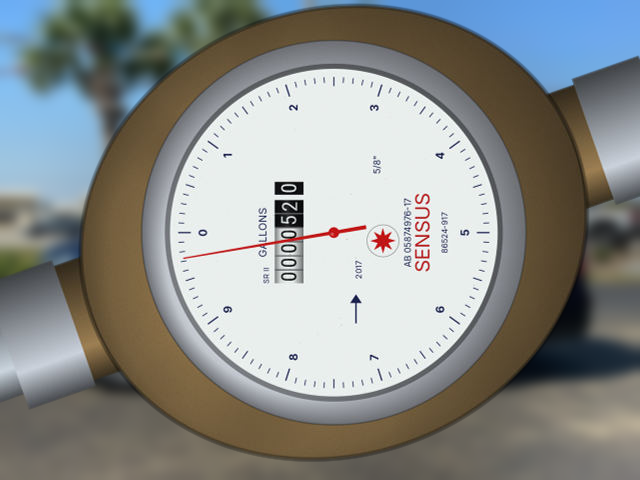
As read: 519.7; gal
